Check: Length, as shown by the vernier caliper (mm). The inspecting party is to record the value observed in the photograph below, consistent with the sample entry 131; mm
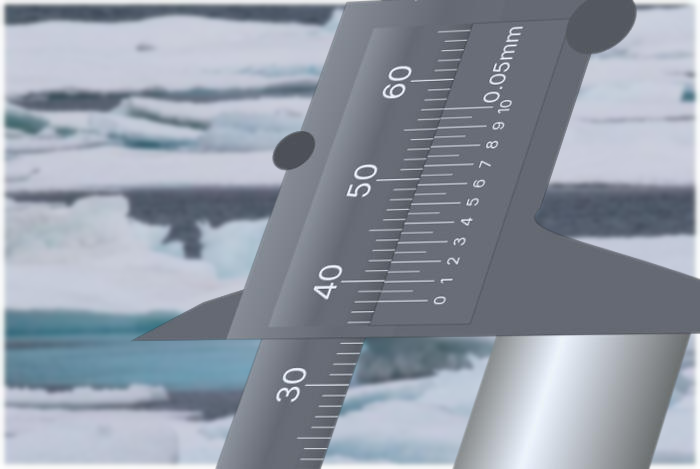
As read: 38.0; mm
